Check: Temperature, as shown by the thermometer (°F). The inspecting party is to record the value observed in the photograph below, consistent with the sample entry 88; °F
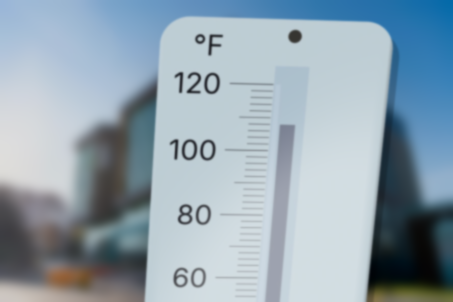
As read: 108; °F
